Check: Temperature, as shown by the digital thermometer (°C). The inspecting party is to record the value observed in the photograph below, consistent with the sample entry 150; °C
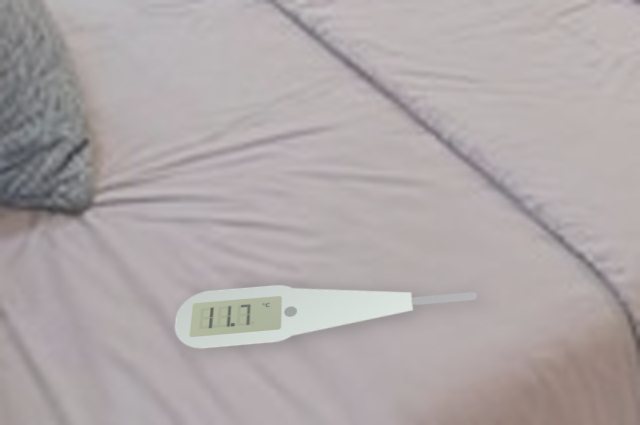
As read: 11.7; °C
